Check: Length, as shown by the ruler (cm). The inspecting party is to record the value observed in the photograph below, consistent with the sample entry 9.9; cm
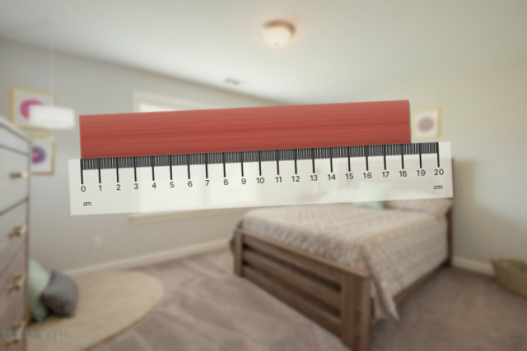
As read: 18.5; cm
